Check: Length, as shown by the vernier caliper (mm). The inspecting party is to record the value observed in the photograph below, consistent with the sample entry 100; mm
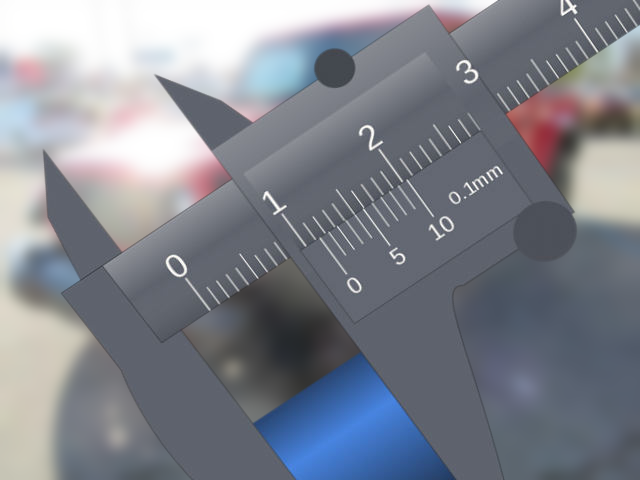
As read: 11.4; mm
